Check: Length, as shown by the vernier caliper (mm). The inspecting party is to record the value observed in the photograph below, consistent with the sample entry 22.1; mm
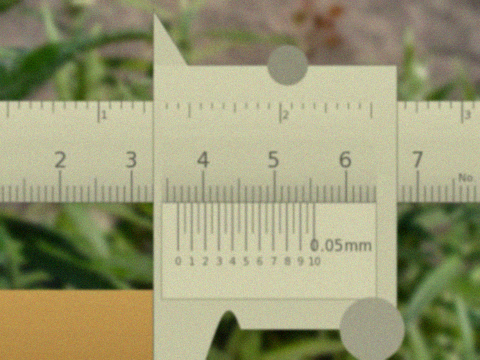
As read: 36.5; mm
